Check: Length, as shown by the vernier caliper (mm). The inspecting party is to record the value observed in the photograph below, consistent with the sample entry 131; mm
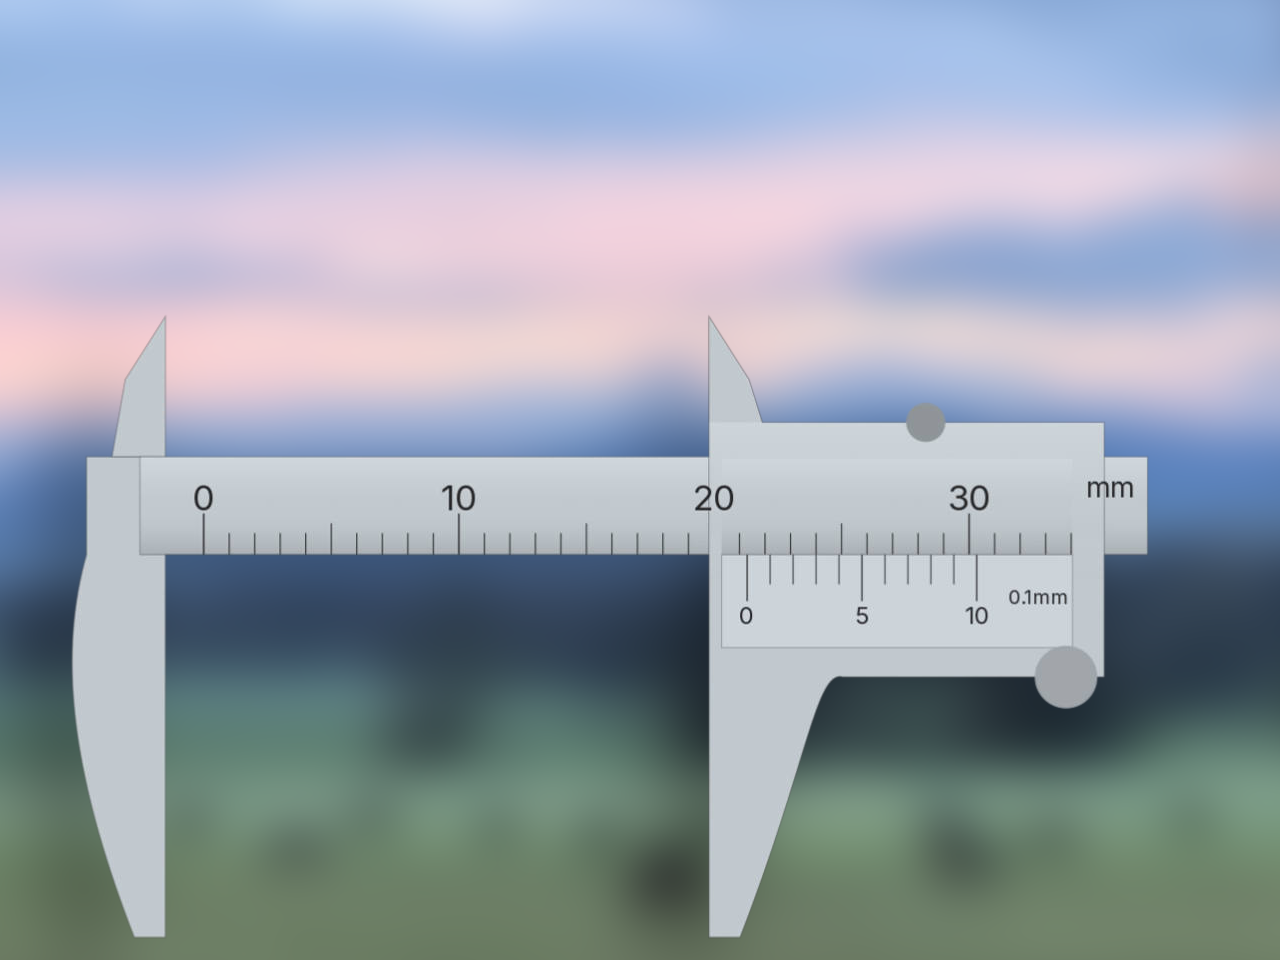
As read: 21.3; mm
